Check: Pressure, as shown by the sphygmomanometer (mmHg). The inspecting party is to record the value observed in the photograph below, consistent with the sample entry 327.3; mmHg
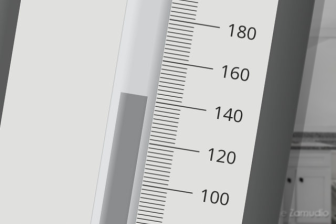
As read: 142; mmHg
